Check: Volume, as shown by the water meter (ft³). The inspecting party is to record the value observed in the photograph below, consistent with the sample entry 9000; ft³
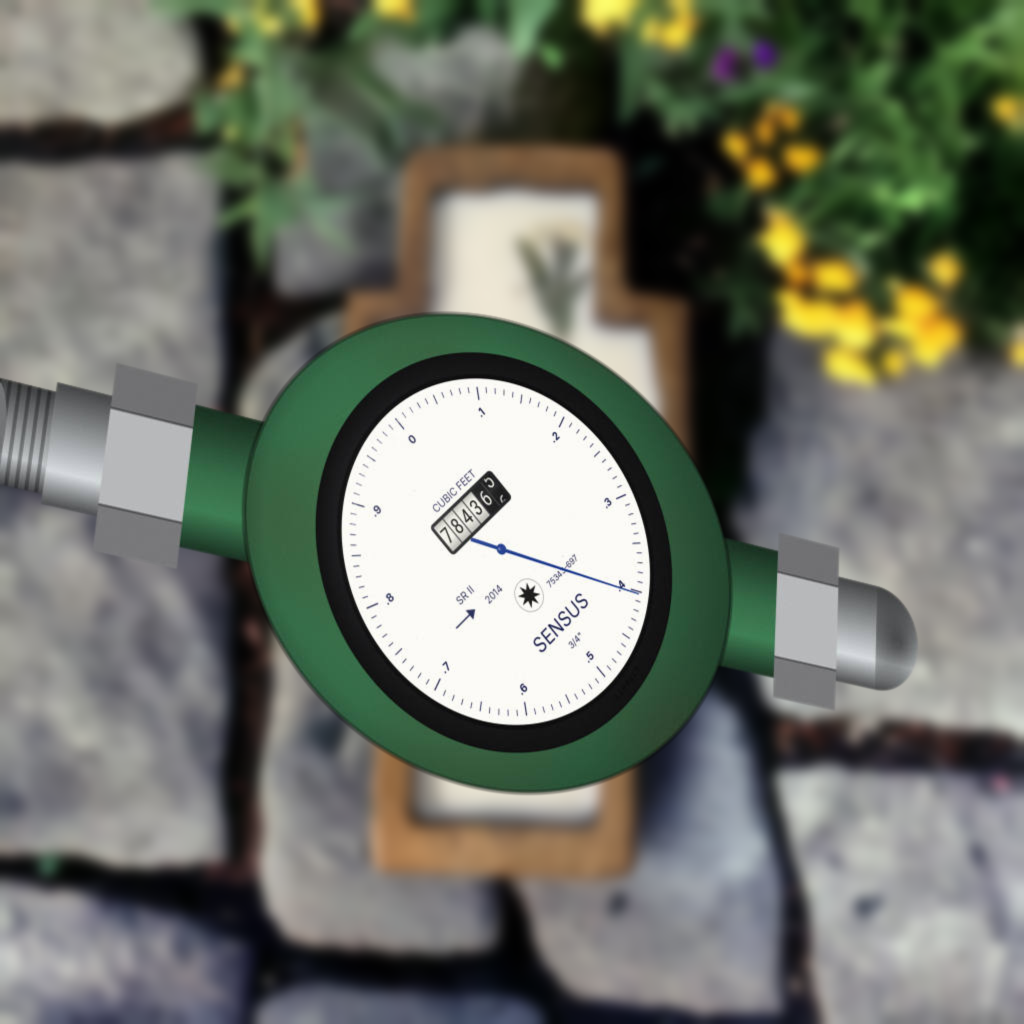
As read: 784365.40; ft³
